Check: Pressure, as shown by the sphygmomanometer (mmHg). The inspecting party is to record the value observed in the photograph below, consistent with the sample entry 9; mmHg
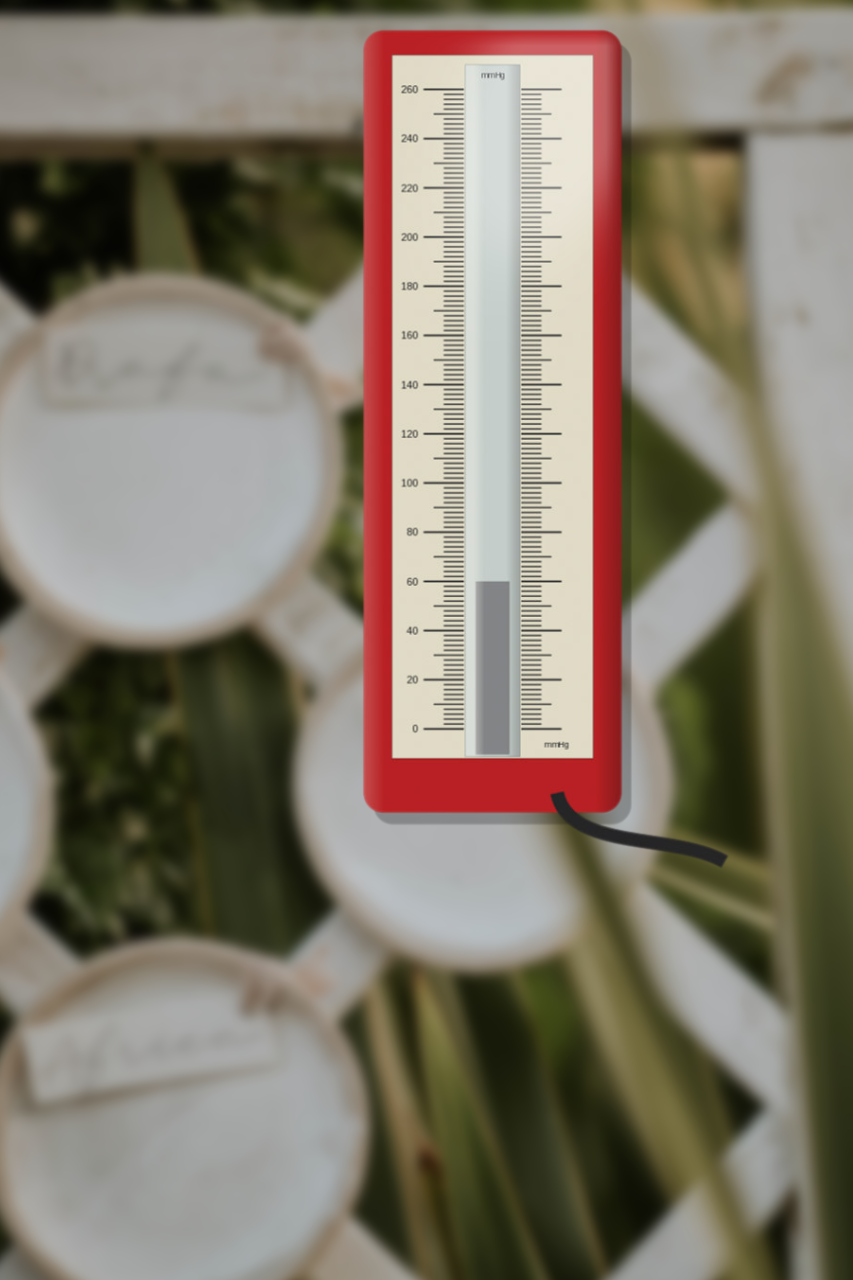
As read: 60; mmHg
